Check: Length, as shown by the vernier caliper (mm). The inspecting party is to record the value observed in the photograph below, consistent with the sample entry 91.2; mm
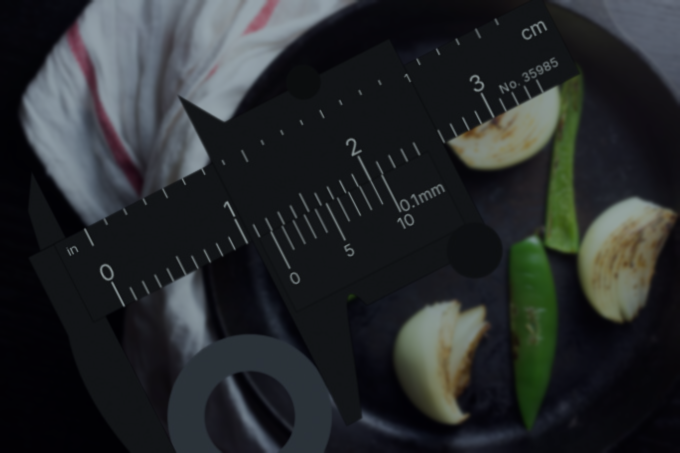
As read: 11.9; mm
